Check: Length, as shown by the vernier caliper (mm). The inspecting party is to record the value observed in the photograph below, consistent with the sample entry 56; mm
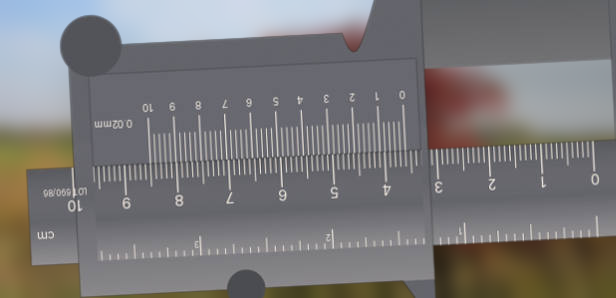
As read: 36.0; mm
